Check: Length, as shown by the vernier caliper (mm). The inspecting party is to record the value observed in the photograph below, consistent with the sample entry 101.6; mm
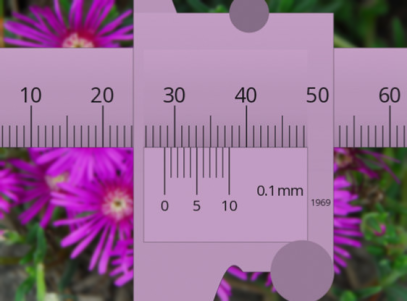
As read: 28.6; mm
